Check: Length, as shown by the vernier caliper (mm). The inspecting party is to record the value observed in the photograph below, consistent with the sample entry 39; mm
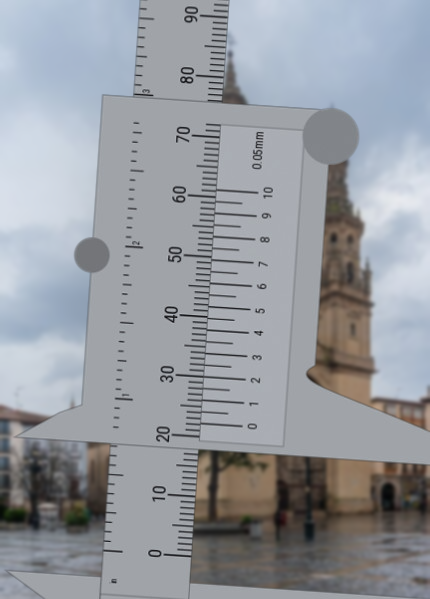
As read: 22.2; mm
